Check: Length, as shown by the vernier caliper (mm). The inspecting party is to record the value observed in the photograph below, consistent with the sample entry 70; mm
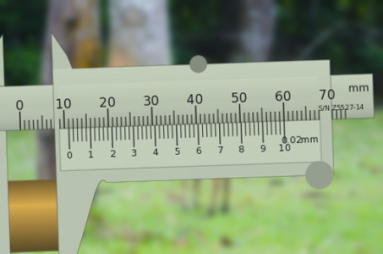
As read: 11.0; mm
